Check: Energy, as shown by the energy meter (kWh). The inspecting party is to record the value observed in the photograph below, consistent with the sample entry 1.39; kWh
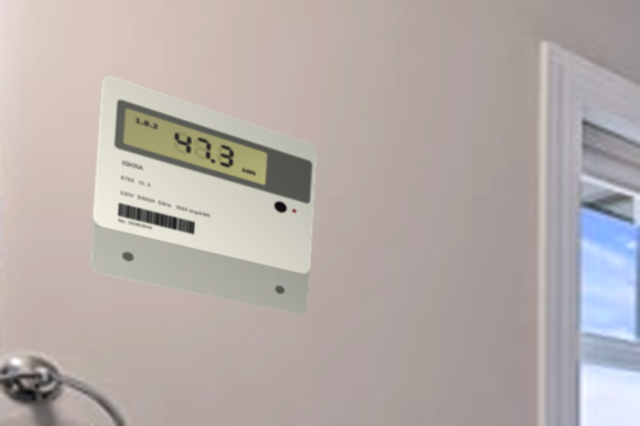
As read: 47.3; kWh
